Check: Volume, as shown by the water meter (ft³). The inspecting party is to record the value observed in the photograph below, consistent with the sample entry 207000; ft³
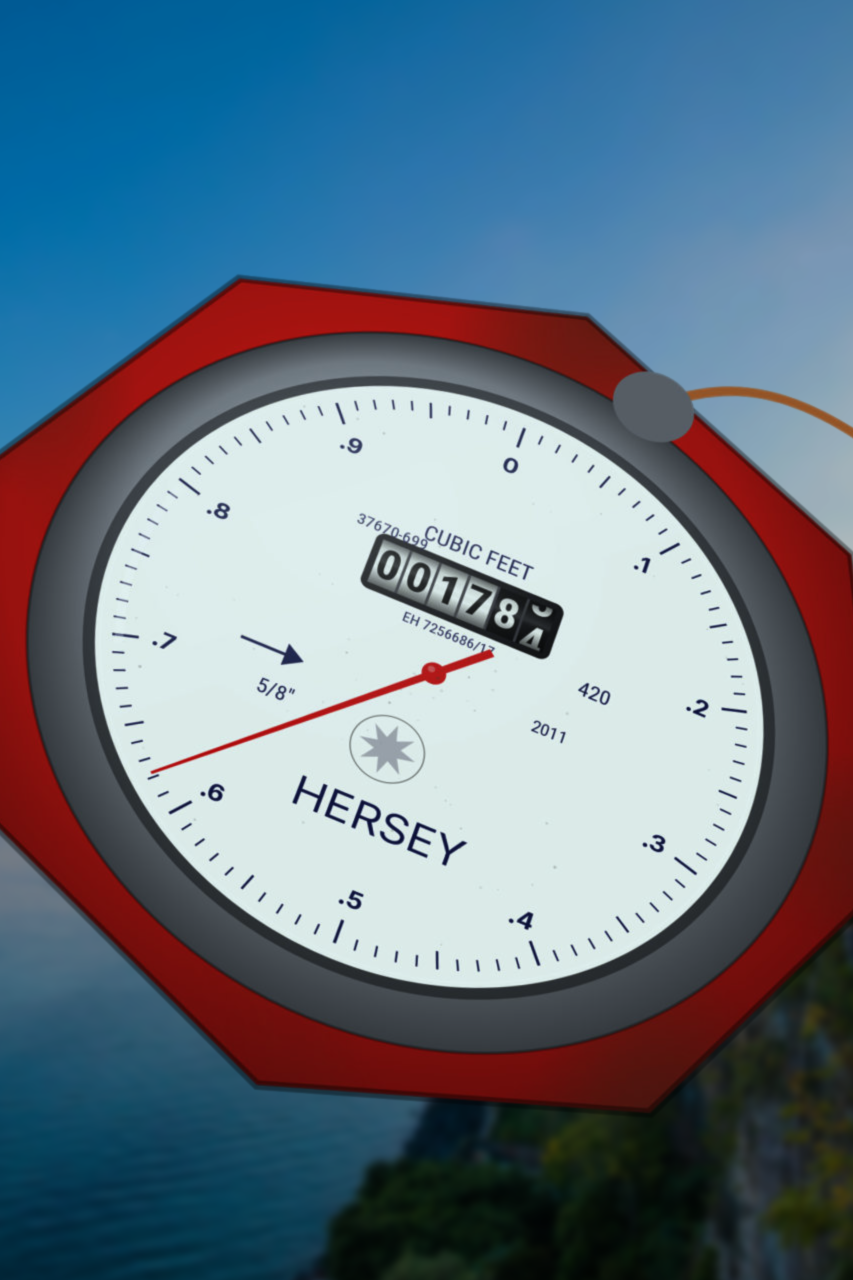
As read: 1783.62; ft³
